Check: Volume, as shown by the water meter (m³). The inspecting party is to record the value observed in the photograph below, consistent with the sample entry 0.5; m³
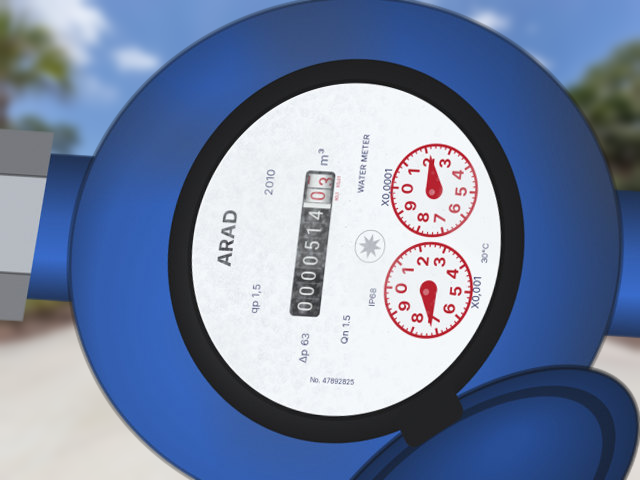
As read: 514.0272; m³
